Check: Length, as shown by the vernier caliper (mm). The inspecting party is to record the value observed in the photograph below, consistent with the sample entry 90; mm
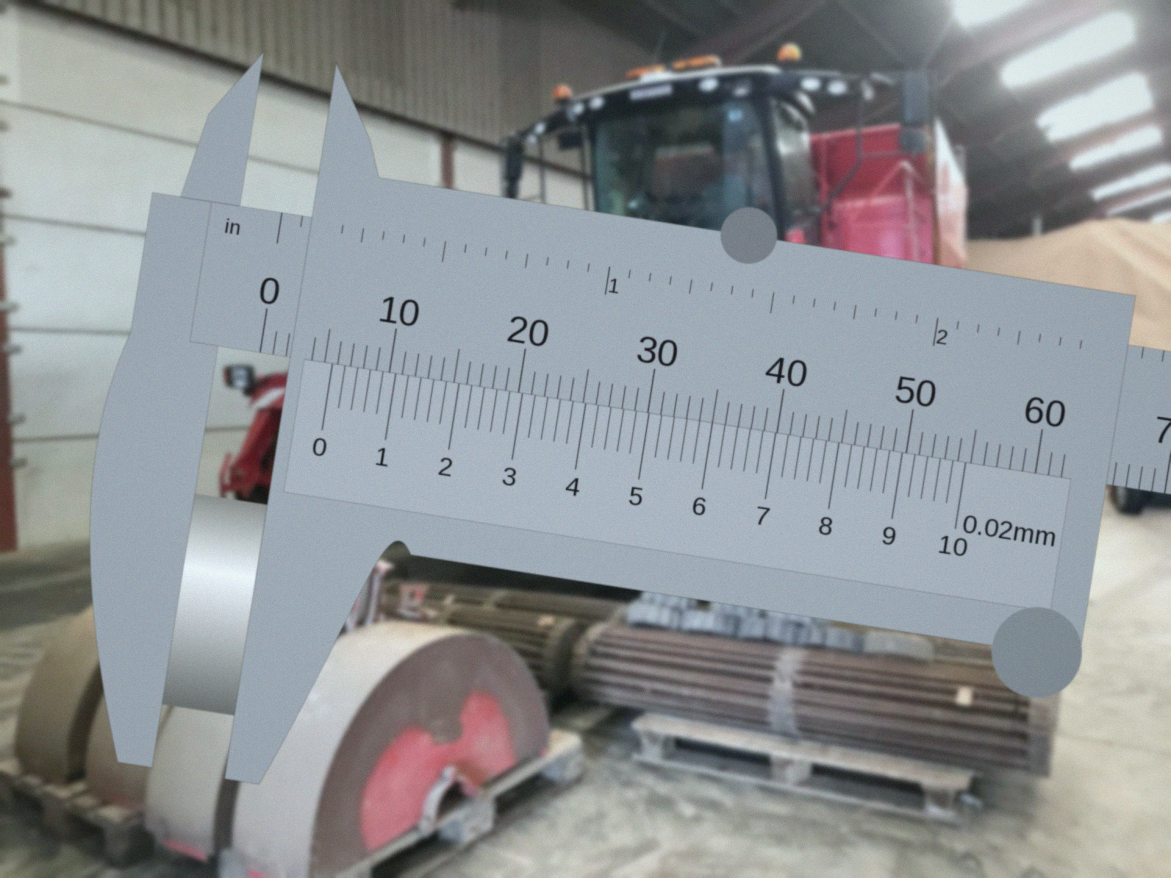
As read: 5.6; mm
